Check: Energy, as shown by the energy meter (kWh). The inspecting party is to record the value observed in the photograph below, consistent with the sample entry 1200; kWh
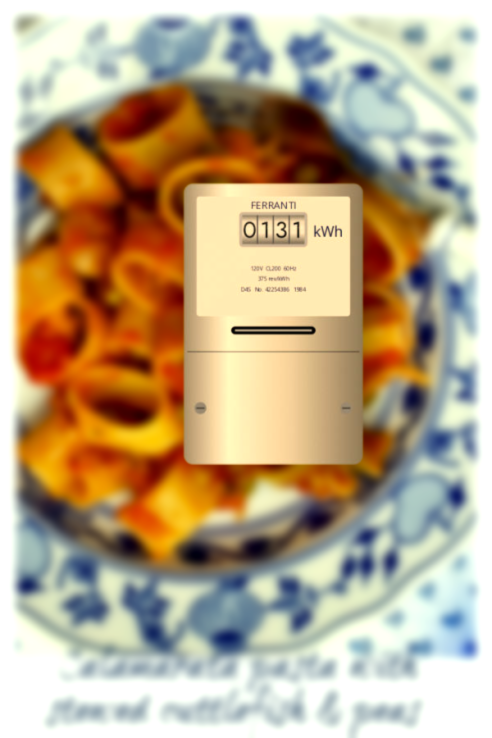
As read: 131; kWh
